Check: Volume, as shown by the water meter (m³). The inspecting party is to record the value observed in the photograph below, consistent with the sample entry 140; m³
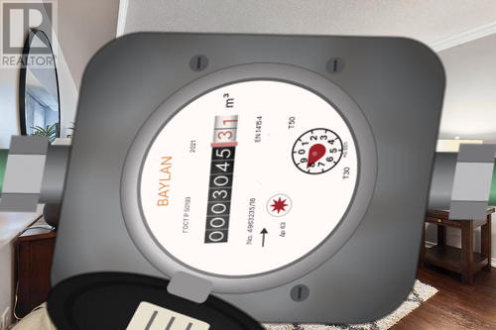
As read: 3045.308; m³
